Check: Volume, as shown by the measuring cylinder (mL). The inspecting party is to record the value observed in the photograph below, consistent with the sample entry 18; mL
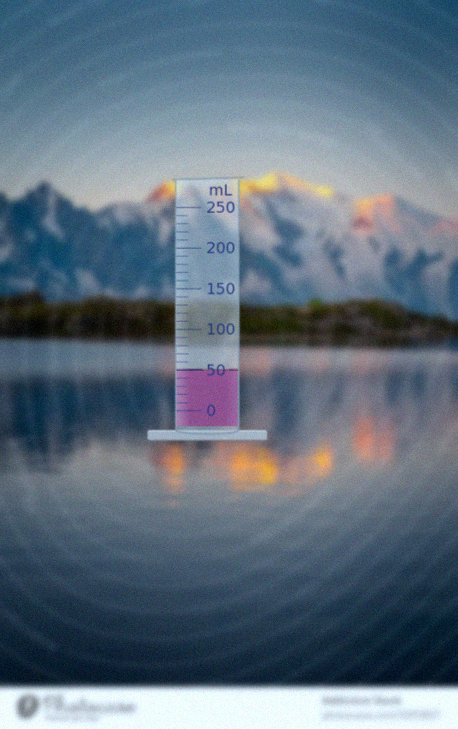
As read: 50; mL
